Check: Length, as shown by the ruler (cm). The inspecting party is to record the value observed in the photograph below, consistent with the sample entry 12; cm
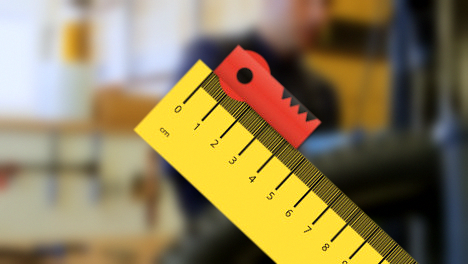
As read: 4.5; cm
